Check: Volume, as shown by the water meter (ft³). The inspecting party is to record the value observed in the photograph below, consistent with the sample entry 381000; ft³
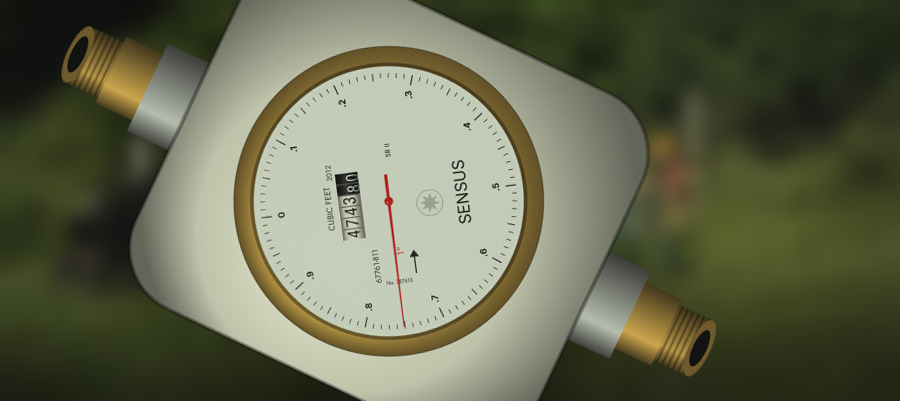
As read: 474379.75; ft³
